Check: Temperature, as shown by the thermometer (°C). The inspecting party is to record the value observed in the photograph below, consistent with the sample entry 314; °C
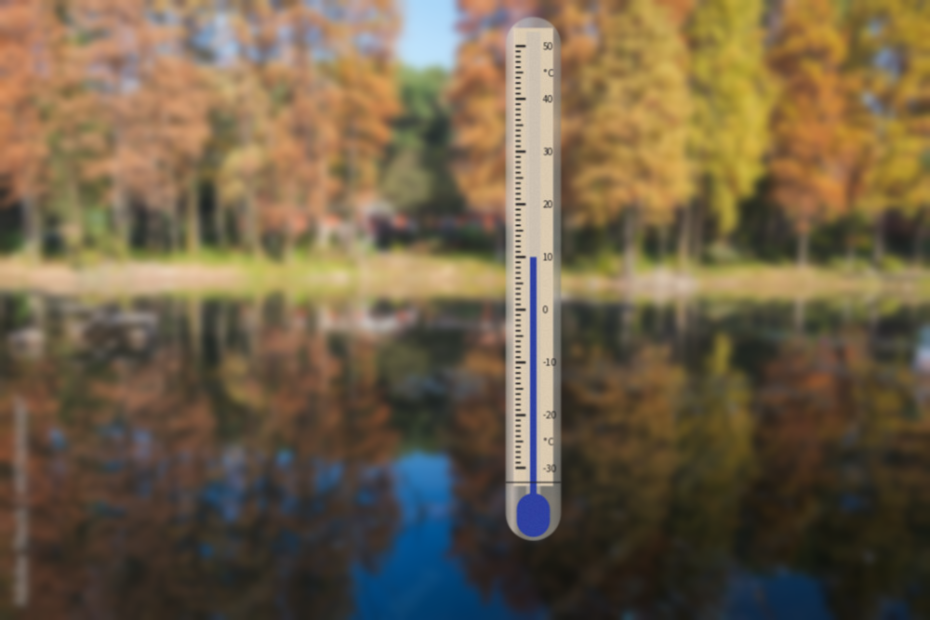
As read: 10; °C
